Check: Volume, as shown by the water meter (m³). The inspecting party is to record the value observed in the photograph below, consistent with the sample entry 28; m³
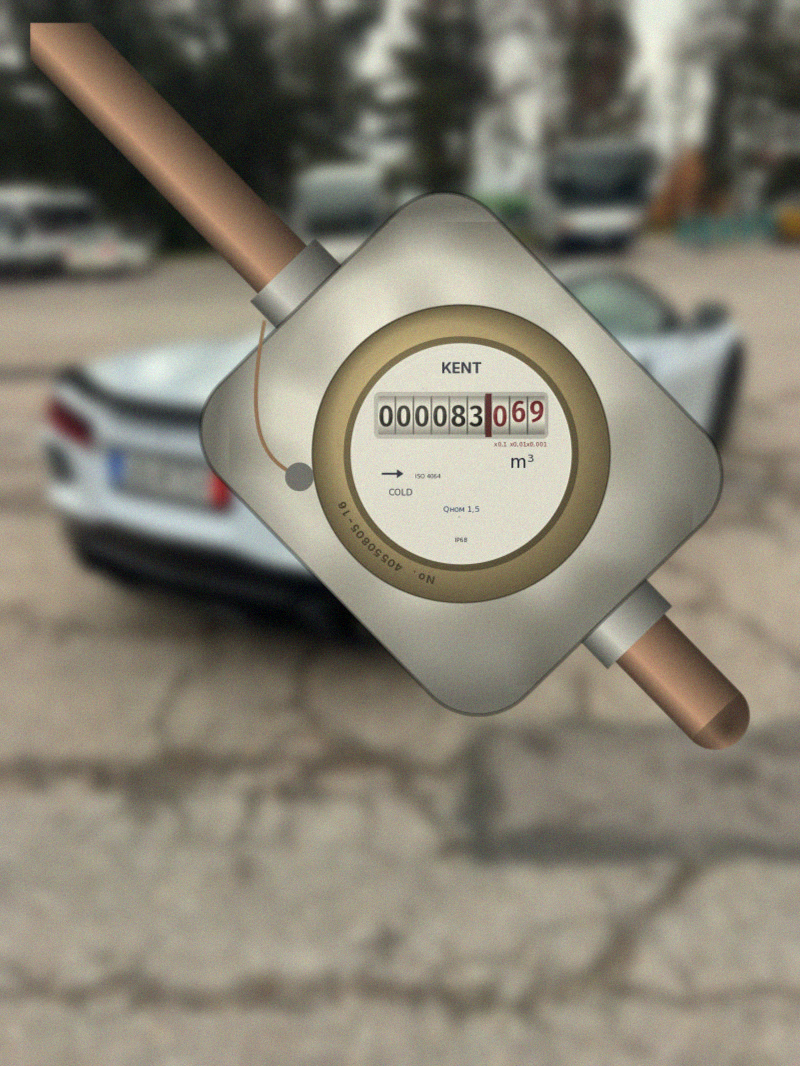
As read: 83.069; m³
